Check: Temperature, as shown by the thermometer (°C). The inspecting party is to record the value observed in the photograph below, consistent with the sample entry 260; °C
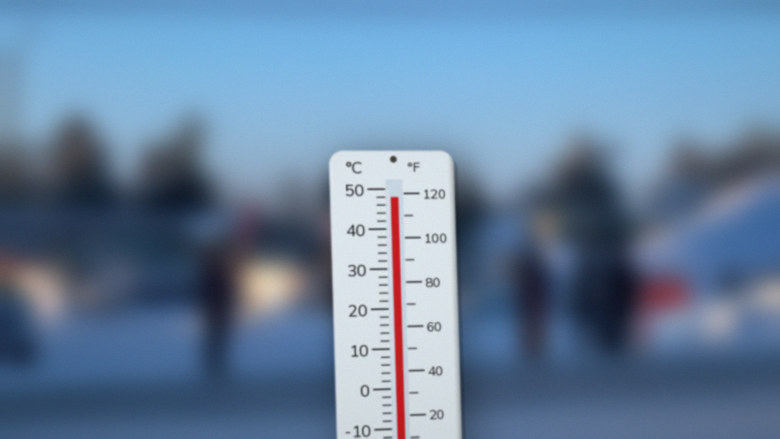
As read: 48; °C
